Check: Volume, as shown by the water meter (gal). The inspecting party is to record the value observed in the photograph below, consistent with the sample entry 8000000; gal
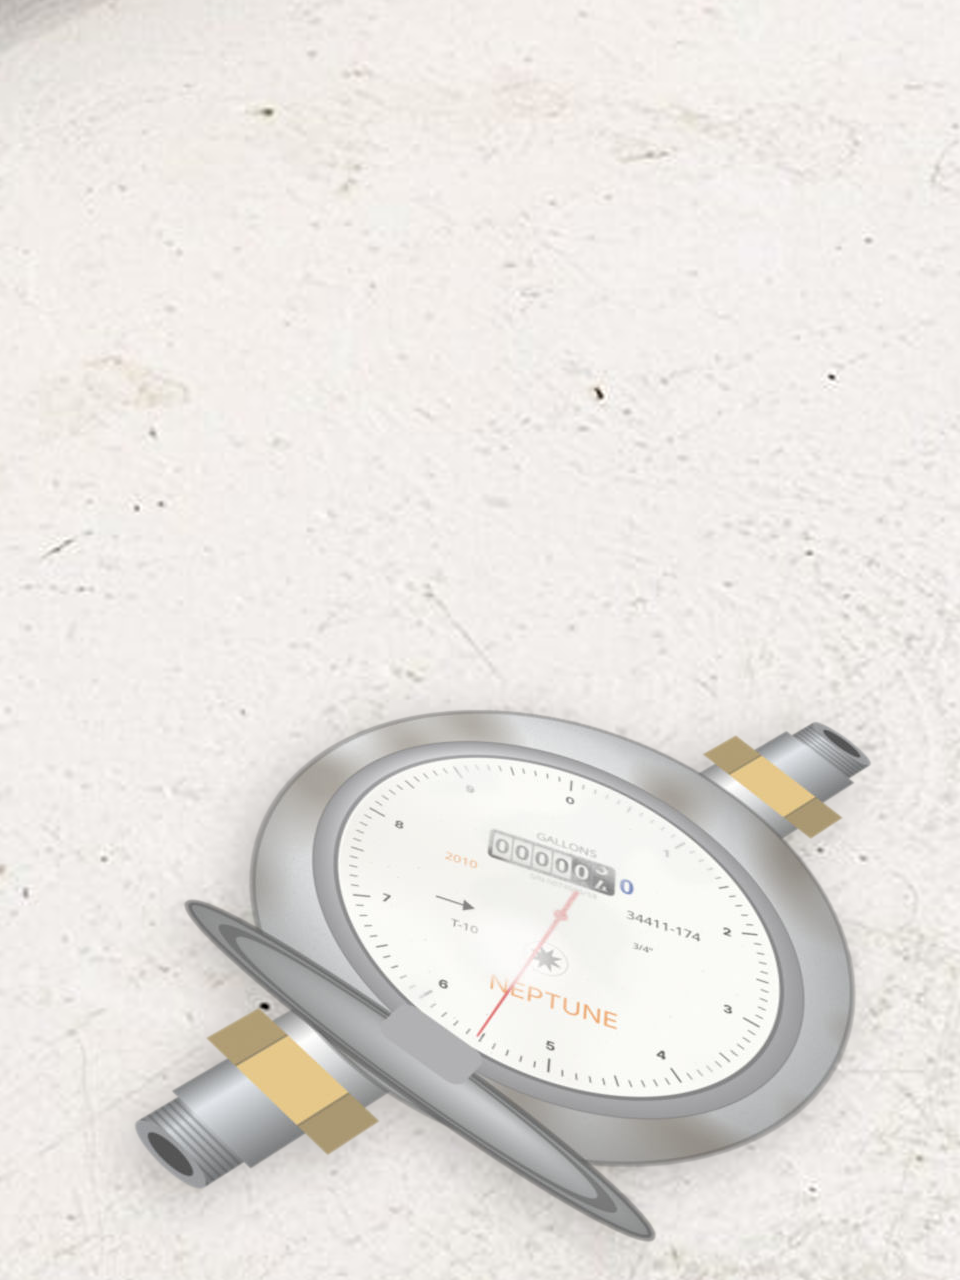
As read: 35.5; gal
